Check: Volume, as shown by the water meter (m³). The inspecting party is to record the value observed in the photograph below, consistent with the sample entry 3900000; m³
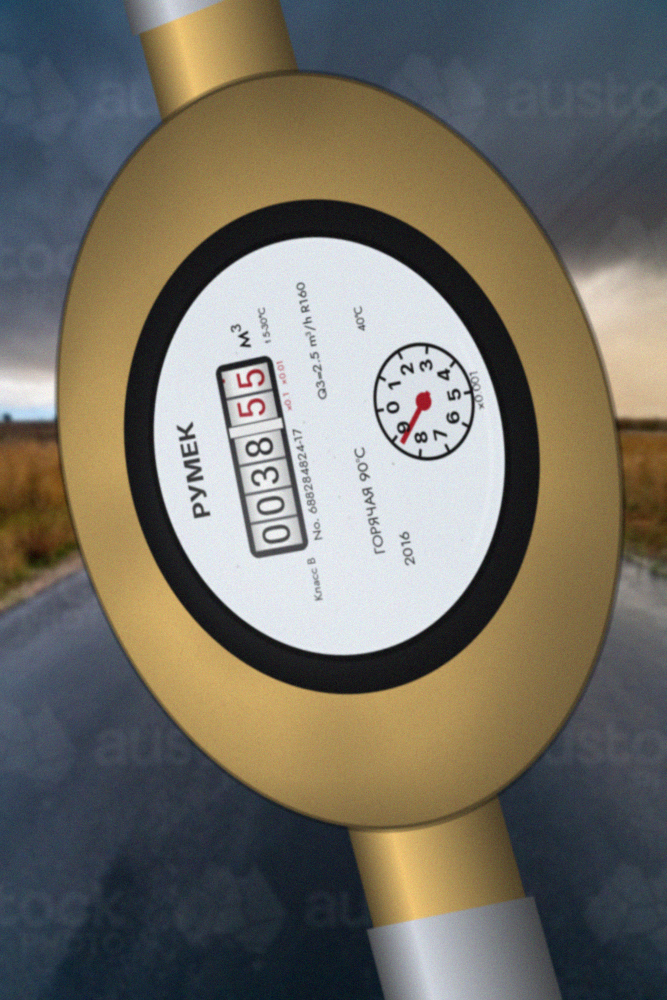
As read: 38.548; m³
